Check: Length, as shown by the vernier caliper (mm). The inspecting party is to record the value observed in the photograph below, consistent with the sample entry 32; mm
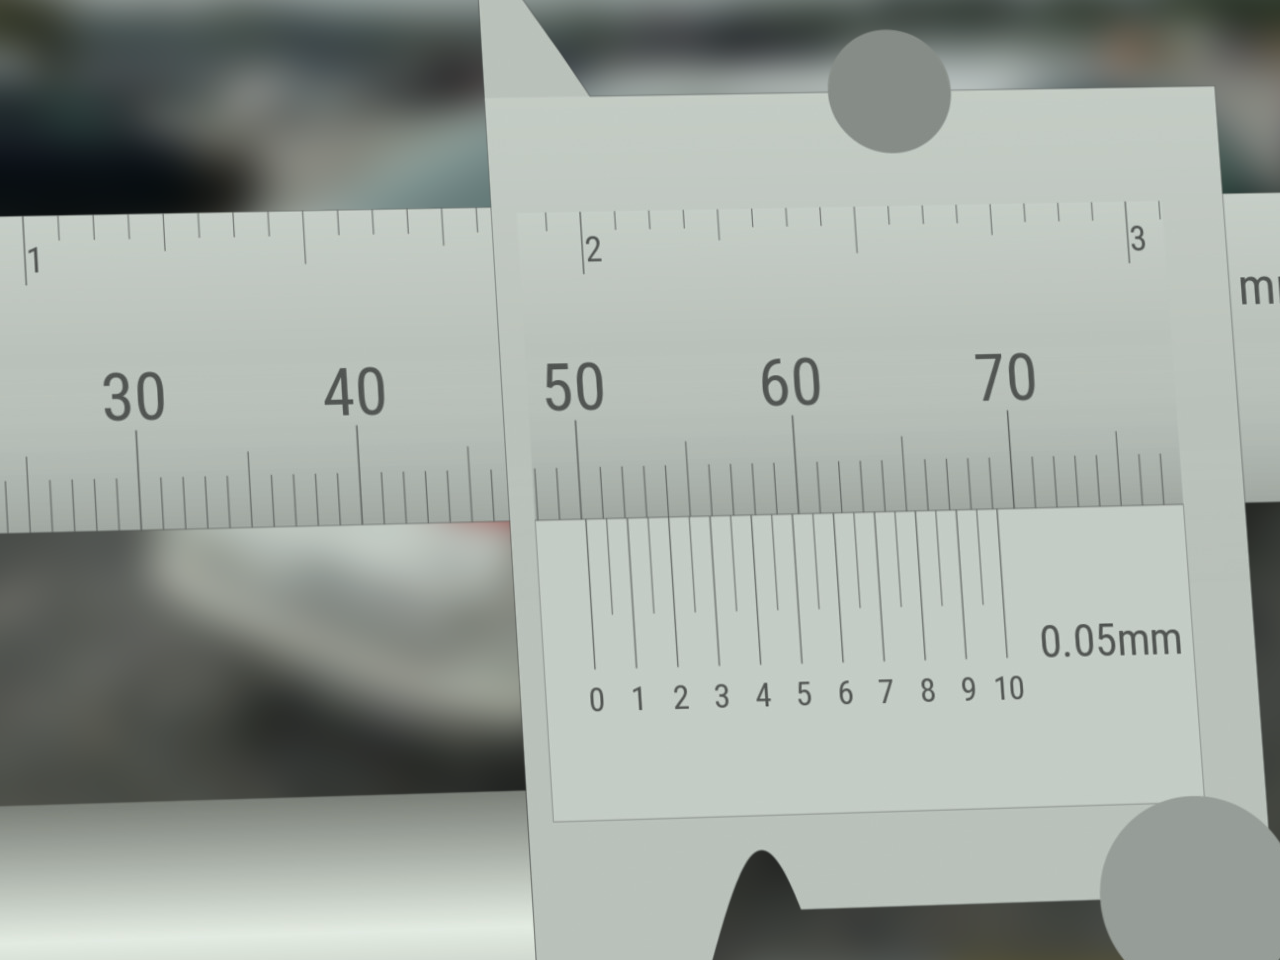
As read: 50.2; mm
